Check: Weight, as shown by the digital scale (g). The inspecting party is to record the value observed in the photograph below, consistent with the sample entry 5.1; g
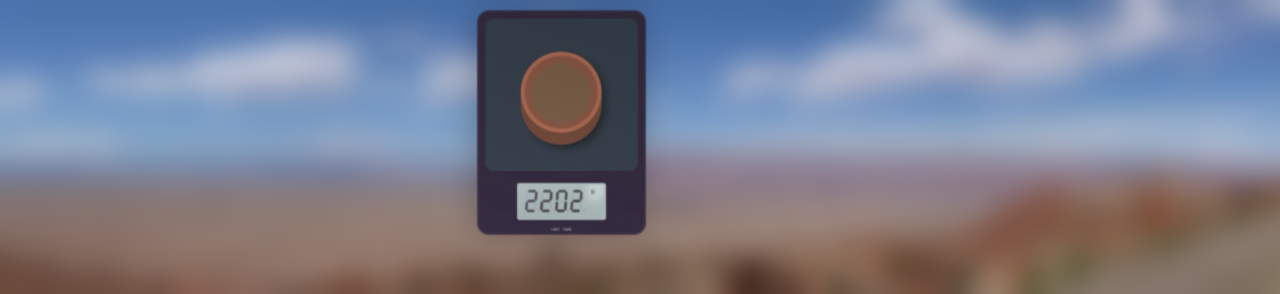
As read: 2202; g
